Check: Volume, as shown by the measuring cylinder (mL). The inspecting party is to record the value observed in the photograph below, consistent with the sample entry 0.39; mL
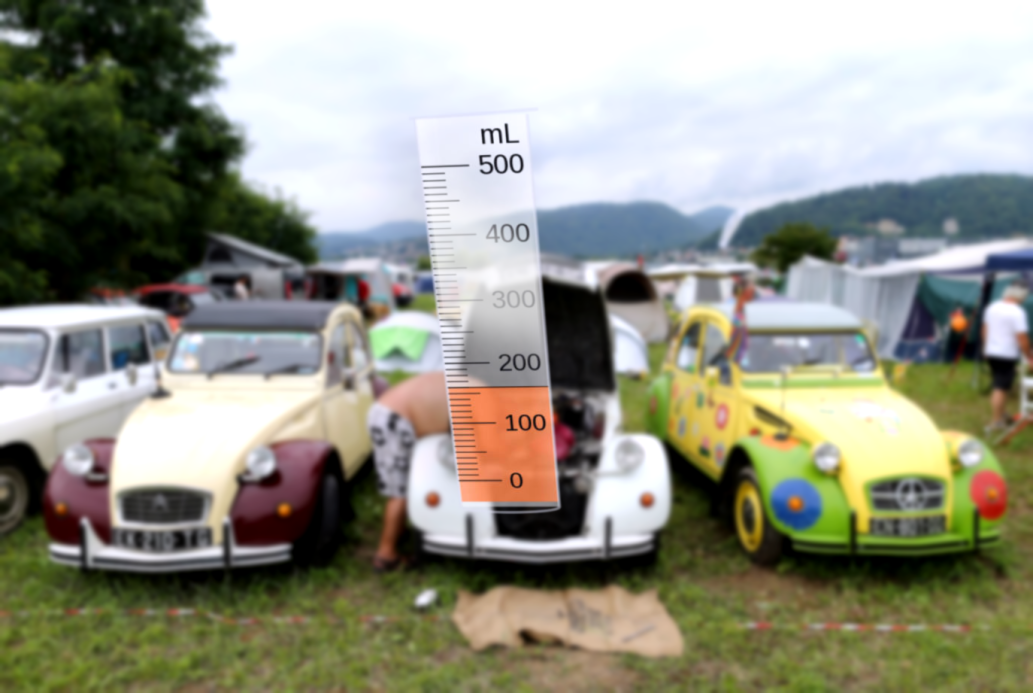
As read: 160; mL
